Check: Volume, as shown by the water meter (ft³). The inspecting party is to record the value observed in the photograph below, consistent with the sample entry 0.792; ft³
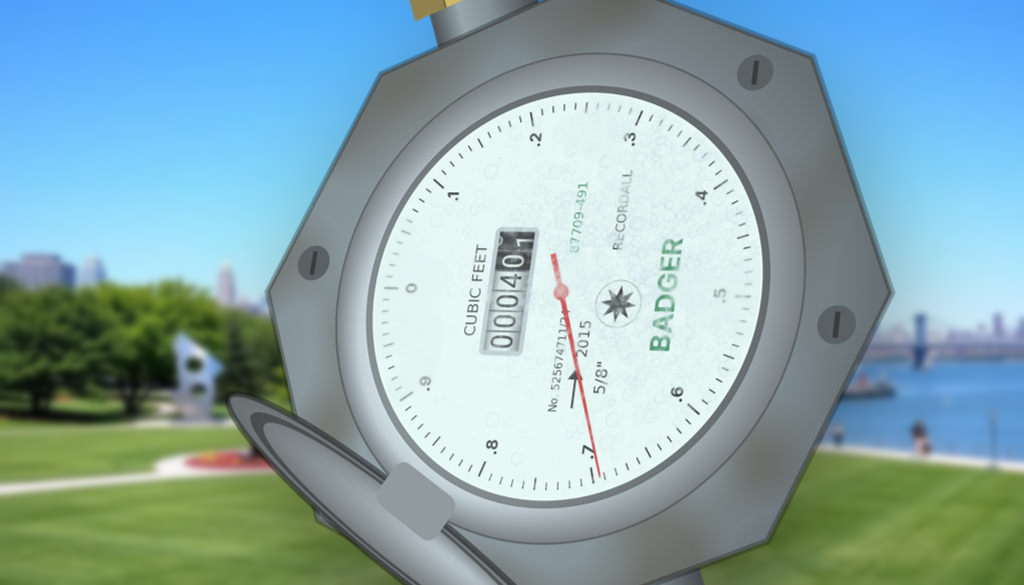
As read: 400.69; ft³
